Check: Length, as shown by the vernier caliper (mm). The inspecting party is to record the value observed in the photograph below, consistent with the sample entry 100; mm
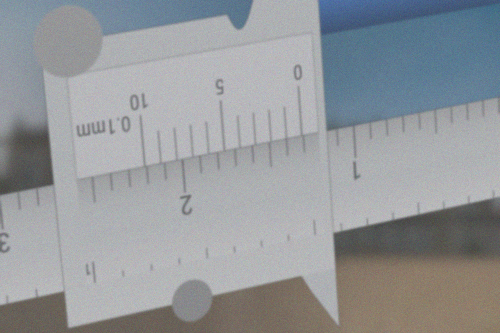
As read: 13.1; mm
